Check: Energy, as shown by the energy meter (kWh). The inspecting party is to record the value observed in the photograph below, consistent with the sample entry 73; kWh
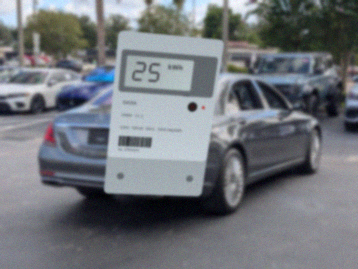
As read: 25; kWh
